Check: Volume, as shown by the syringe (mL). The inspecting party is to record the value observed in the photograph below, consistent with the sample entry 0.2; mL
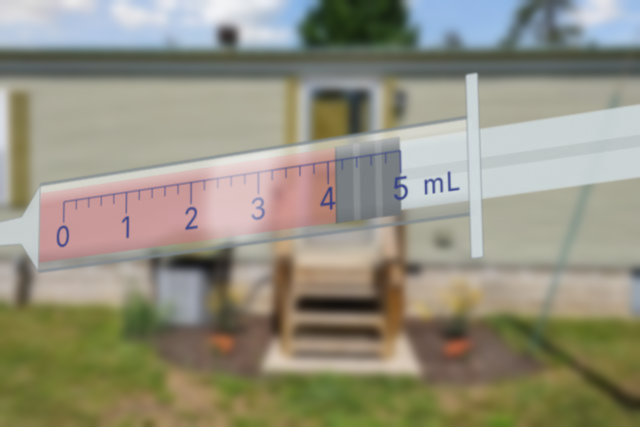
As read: 4.1; mL
